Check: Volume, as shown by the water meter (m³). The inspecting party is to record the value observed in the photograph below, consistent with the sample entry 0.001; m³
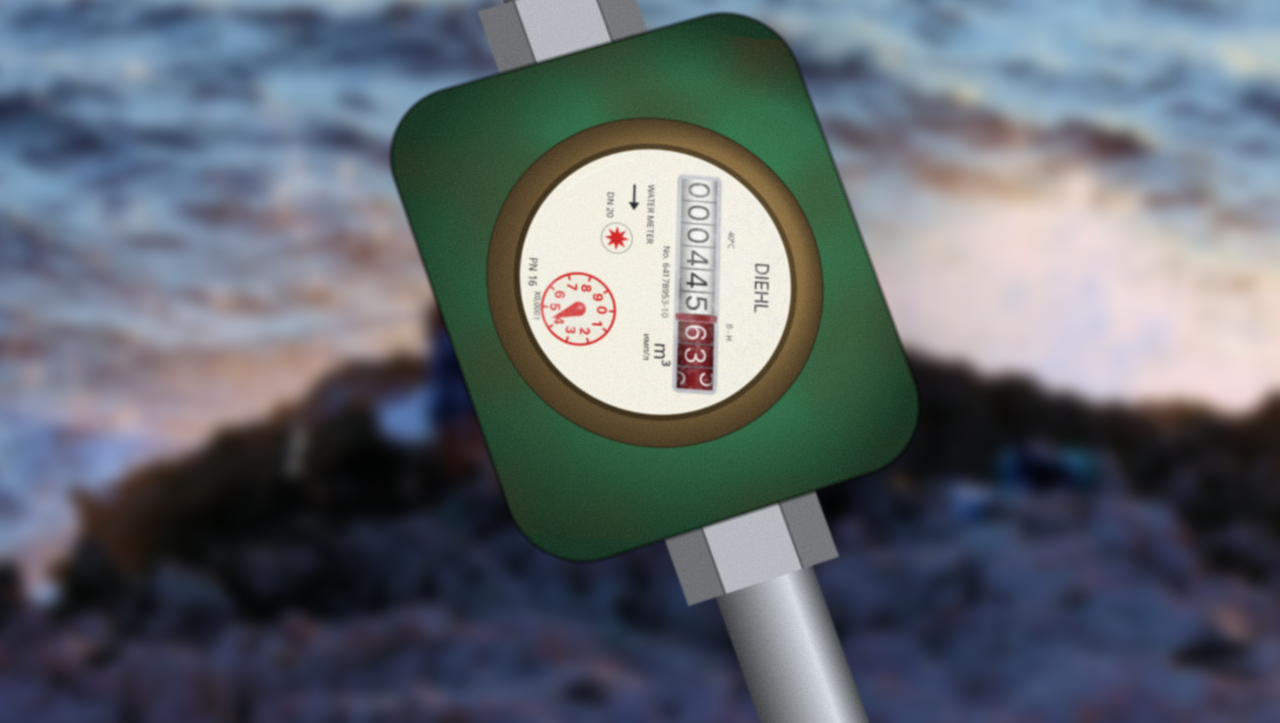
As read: 445.6354; m³
